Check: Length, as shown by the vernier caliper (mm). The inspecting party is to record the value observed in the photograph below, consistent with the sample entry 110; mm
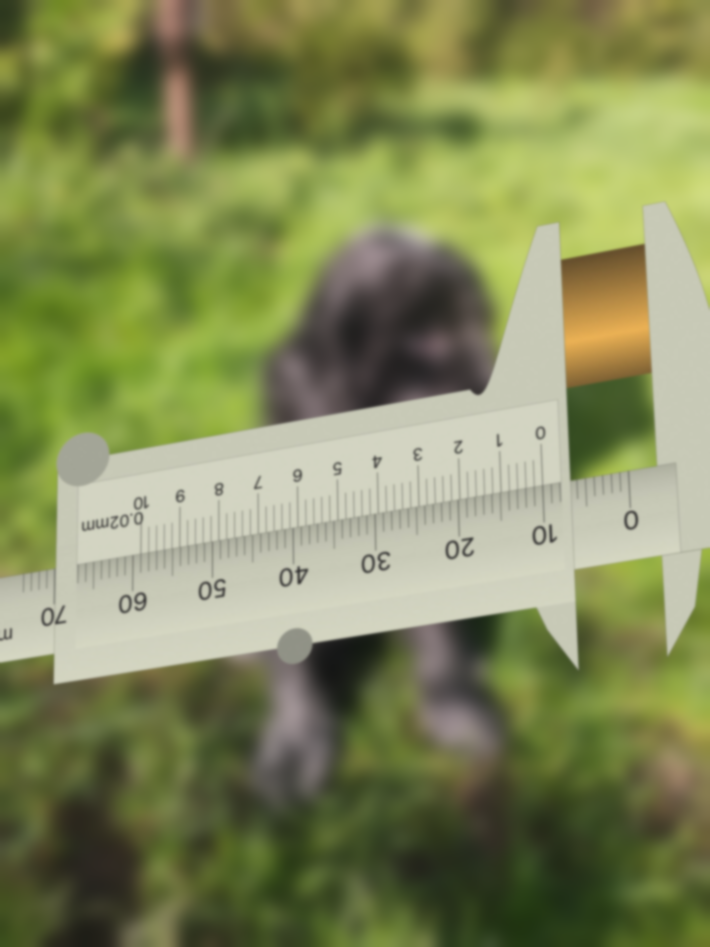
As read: 10.0; mm
